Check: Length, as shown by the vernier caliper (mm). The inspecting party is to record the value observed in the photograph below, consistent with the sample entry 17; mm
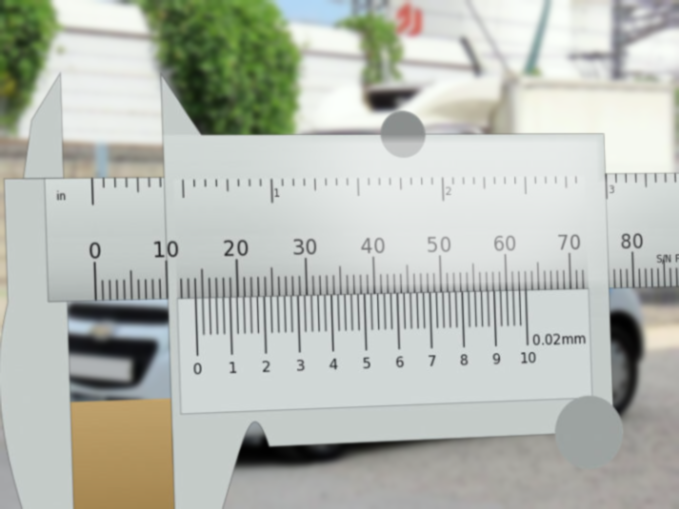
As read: 14.0; mm
